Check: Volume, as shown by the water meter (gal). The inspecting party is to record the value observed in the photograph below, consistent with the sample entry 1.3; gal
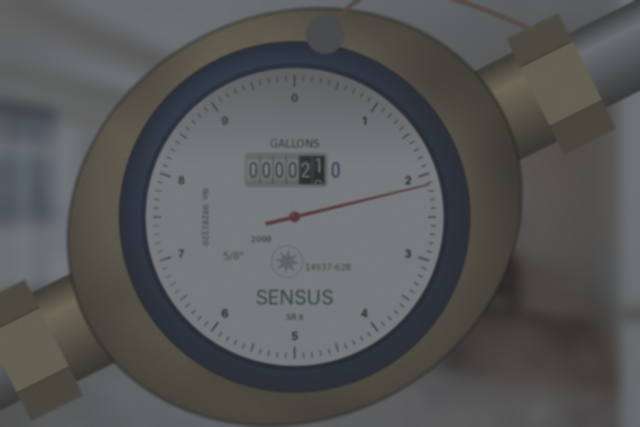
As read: 212.1; gal
